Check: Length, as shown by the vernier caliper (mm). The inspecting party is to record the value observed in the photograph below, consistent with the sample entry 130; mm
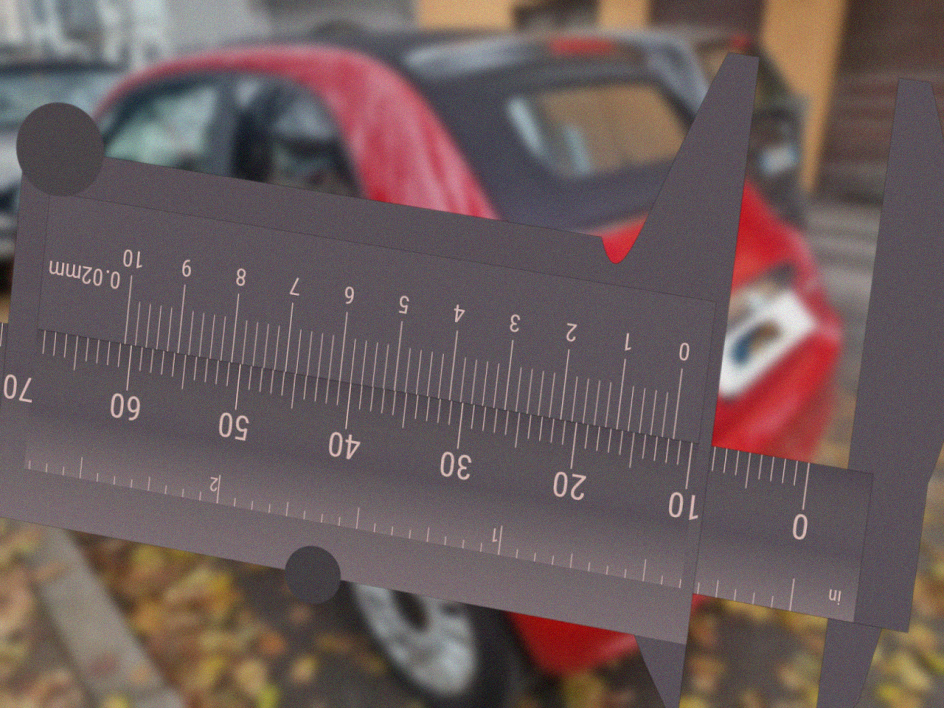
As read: 11.6; mm
